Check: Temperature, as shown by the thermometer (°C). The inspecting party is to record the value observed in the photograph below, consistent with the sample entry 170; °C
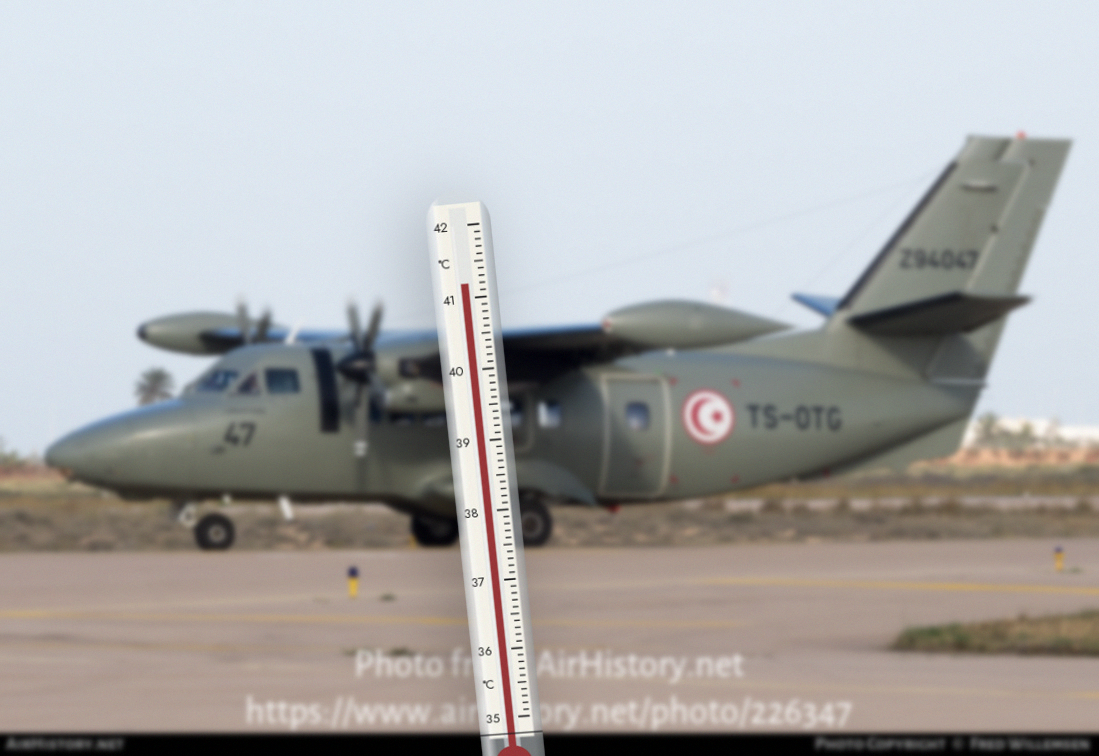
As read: 41.2; °C
